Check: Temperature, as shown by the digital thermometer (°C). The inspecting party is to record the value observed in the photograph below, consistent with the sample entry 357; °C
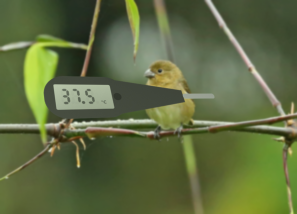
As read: 37.5; °C
